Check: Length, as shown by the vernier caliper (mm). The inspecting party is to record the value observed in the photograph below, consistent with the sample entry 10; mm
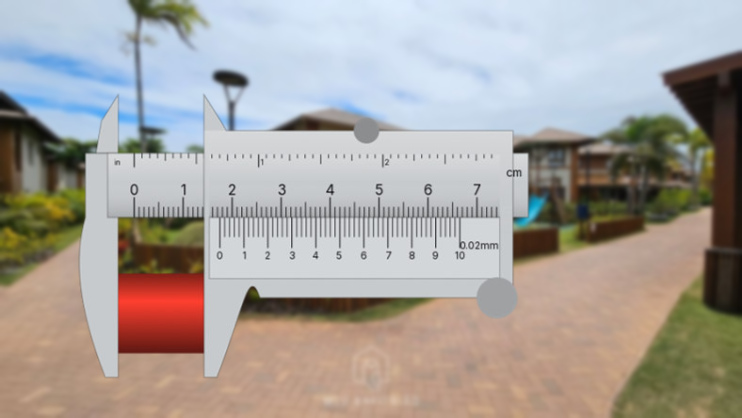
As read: 17.5; mm
